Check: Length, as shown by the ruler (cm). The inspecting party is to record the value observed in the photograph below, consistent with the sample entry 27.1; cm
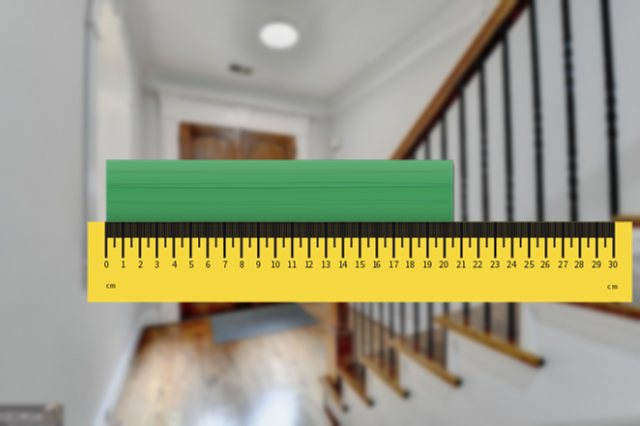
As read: 20.5; cm
